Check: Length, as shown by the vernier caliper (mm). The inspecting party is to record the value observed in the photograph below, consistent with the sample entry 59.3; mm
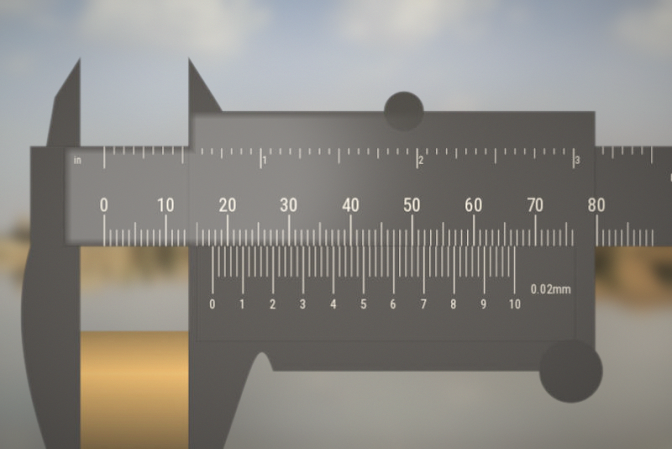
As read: 17.6; mm
